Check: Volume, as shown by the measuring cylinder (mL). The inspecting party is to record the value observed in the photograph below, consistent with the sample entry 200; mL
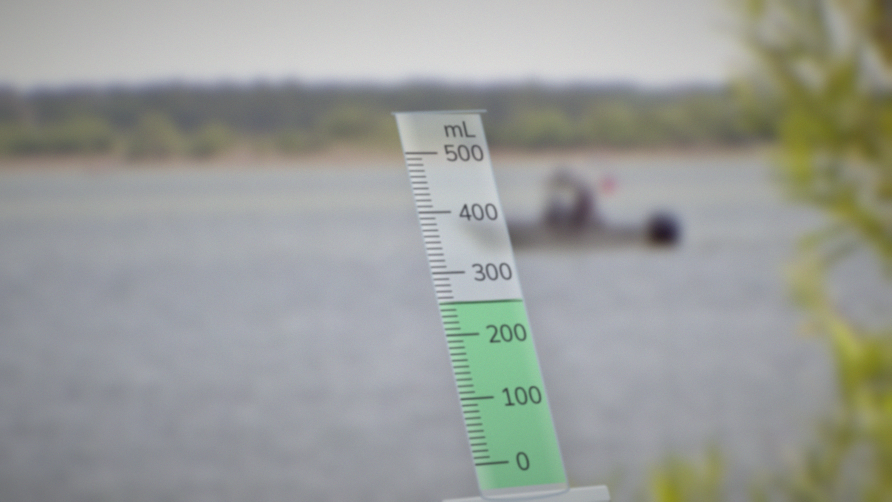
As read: 250; mL
